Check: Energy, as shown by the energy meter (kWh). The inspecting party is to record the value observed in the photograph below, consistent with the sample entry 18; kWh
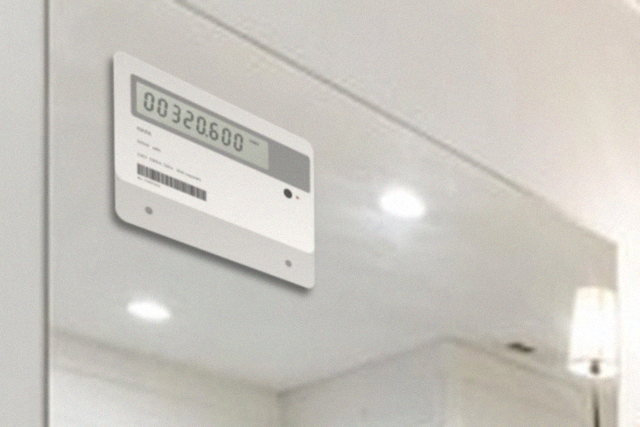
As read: 320.600; kWh
